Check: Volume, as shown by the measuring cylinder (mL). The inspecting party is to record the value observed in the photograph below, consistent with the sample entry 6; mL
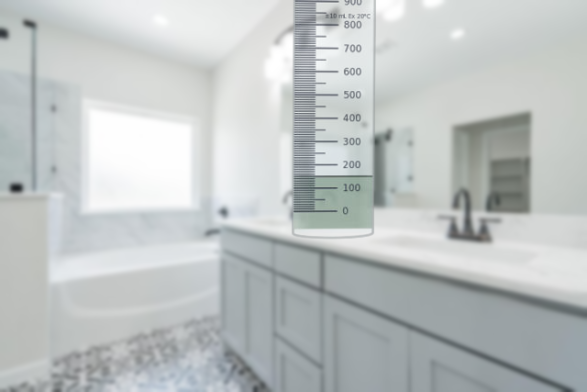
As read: 150; mL
